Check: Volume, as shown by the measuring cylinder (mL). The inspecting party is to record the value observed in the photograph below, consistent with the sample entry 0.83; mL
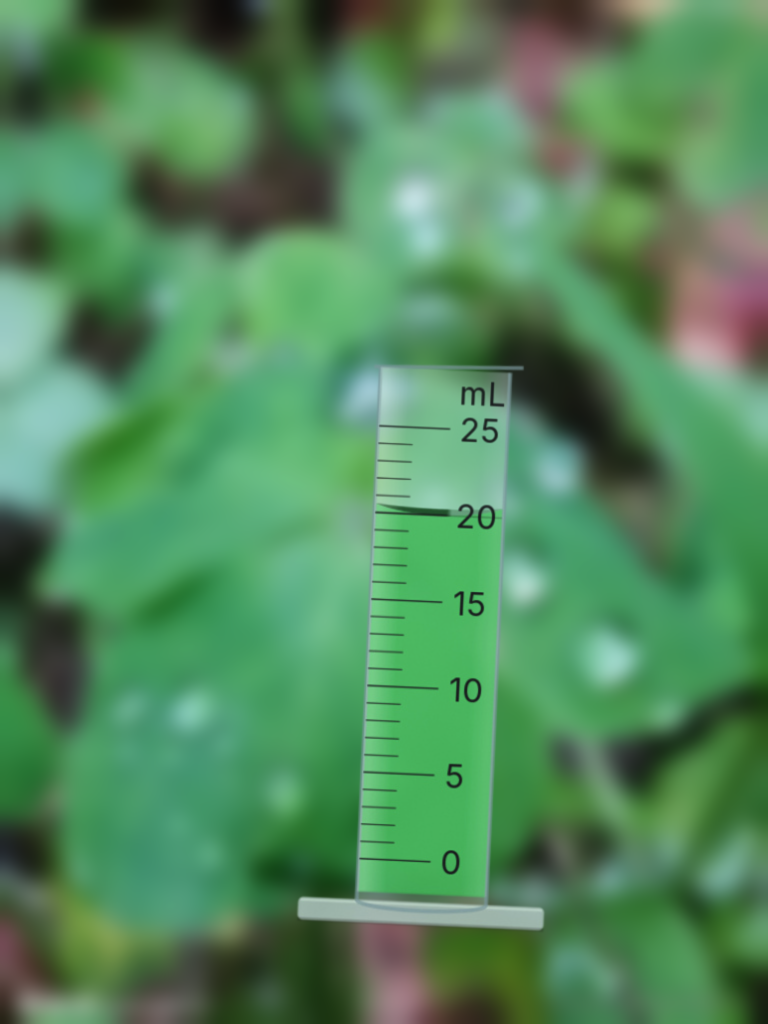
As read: 20; mL
